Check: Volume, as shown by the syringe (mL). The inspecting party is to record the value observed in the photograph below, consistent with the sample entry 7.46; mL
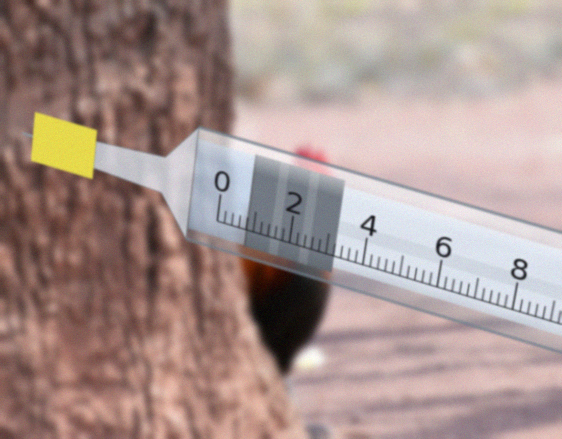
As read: 0.8; mL
